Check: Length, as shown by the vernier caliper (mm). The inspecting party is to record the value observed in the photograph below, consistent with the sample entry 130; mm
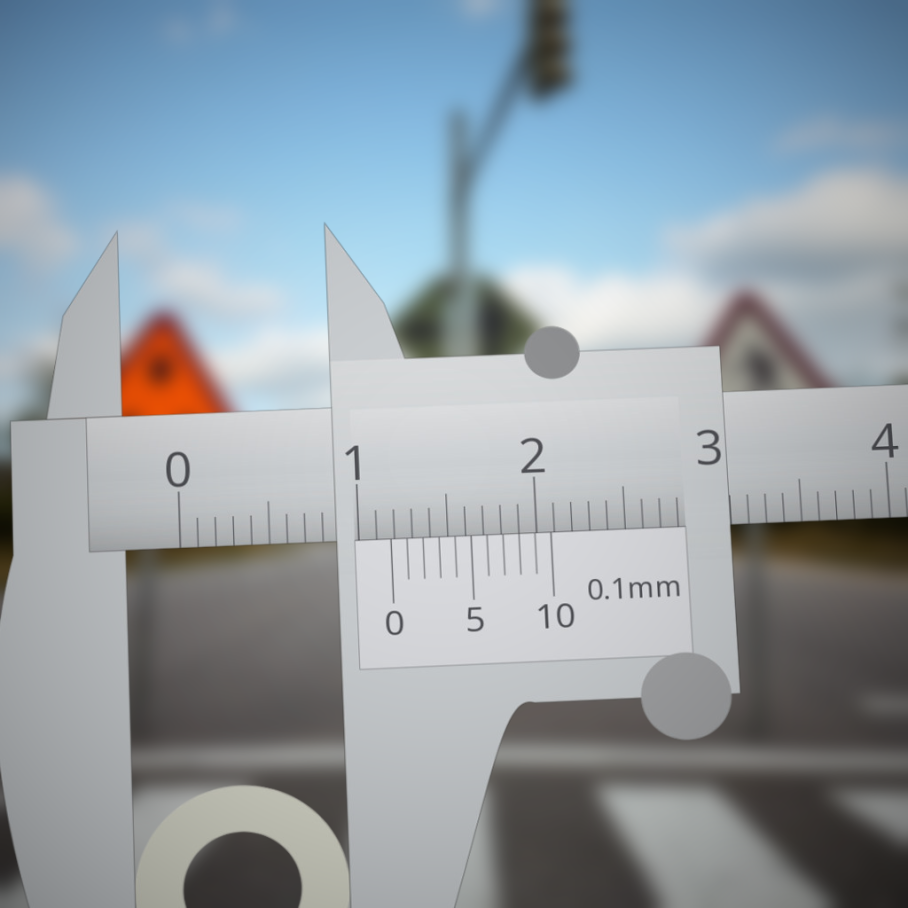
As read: 11.8; mm
